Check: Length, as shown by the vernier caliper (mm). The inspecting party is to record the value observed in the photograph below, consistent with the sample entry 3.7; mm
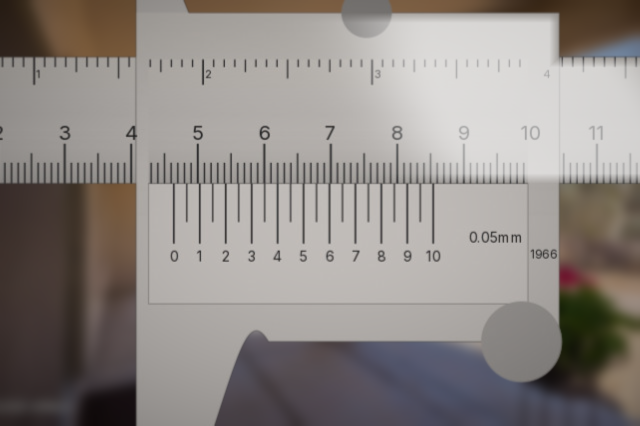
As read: 46.4; mm
